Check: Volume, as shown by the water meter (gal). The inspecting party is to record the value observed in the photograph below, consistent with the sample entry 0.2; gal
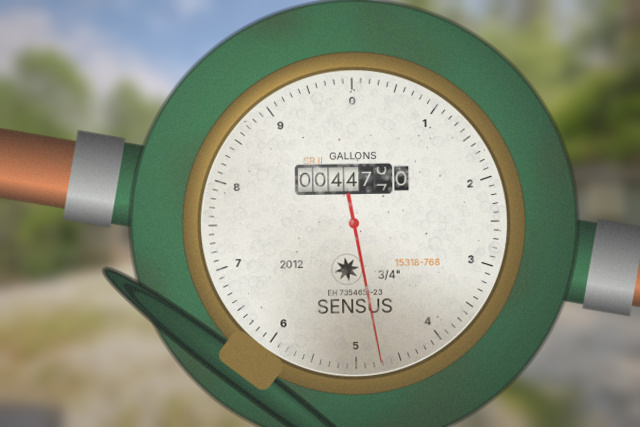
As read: 44764.7; gal
